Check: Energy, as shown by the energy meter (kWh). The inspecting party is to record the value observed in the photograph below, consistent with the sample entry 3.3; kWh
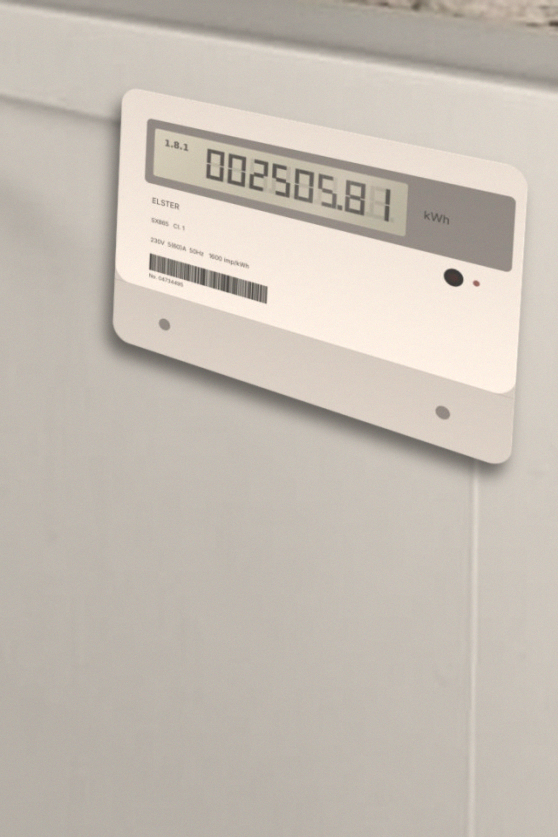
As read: 2505.81; kWh
